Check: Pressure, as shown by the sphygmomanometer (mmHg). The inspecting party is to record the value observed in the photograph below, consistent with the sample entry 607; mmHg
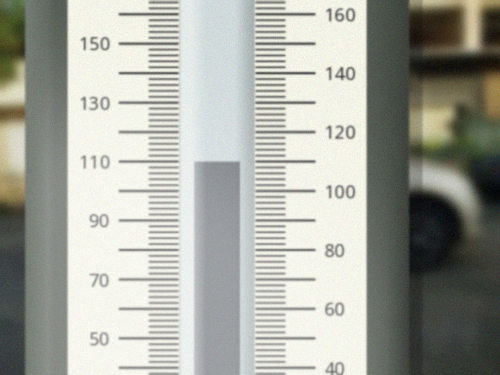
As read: 110; mmHg
